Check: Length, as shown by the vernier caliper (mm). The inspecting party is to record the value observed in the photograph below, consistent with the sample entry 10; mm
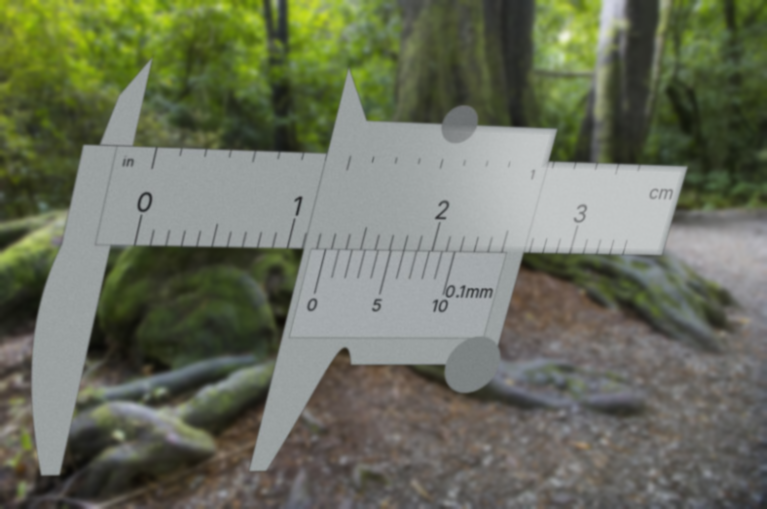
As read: 12.6; mm
